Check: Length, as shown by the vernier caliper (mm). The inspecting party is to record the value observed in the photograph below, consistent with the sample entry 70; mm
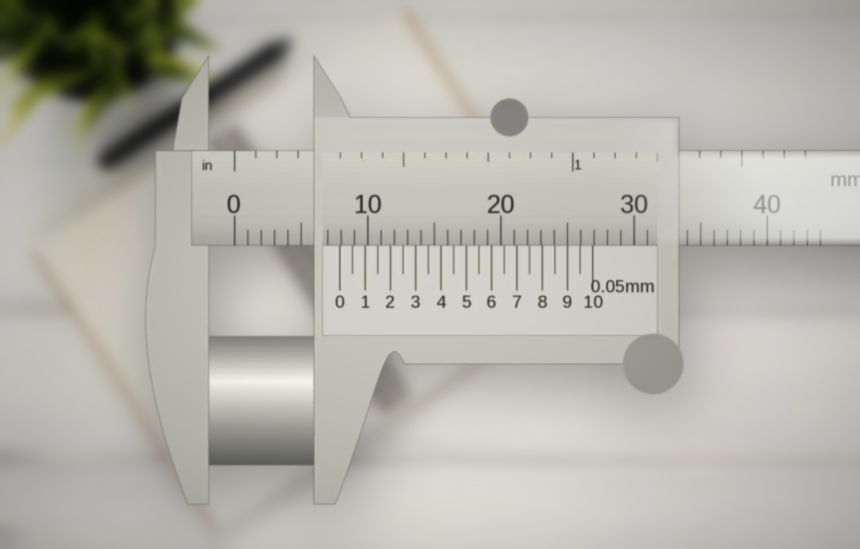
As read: 7.9; mm
